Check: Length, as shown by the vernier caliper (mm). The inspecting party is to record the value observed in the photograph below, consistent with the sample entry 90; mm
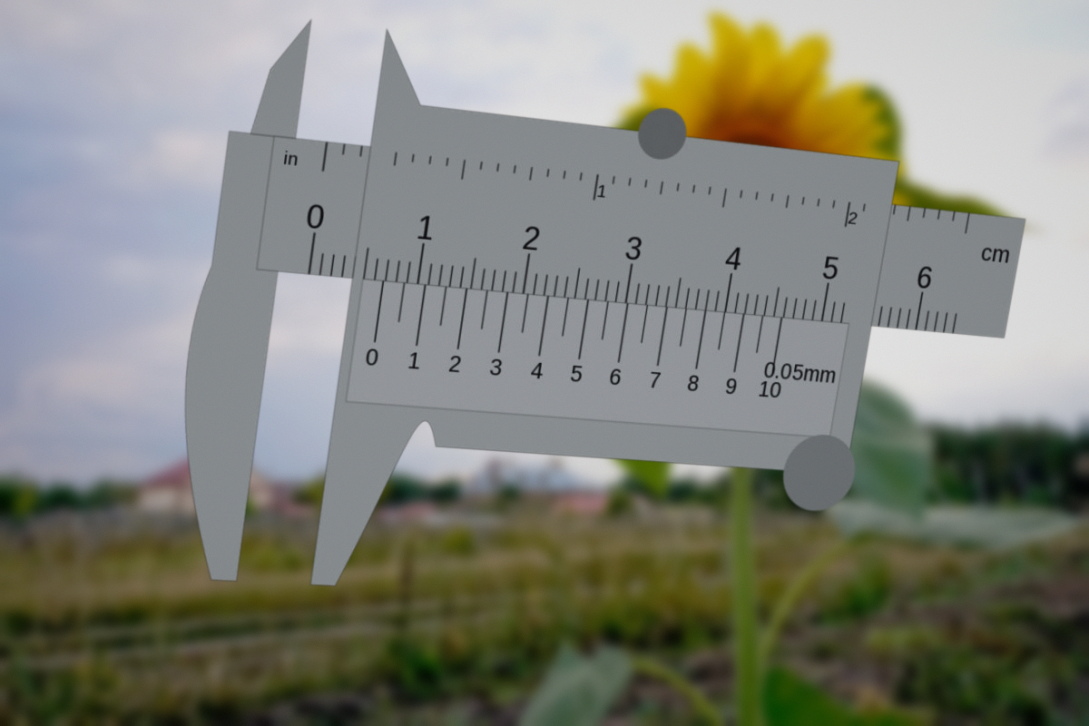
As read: 6.8; mm
